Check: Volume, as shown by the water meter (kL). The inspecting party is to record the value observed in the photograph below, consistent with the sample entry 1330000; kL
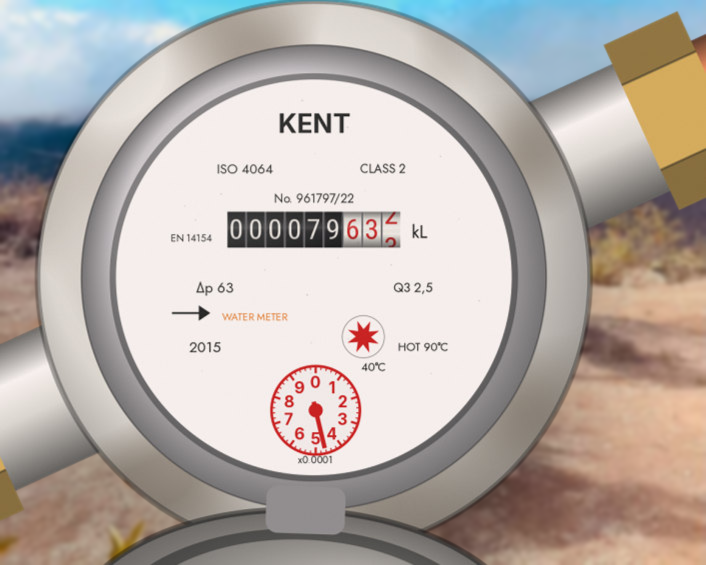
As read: 79.6324; kL
